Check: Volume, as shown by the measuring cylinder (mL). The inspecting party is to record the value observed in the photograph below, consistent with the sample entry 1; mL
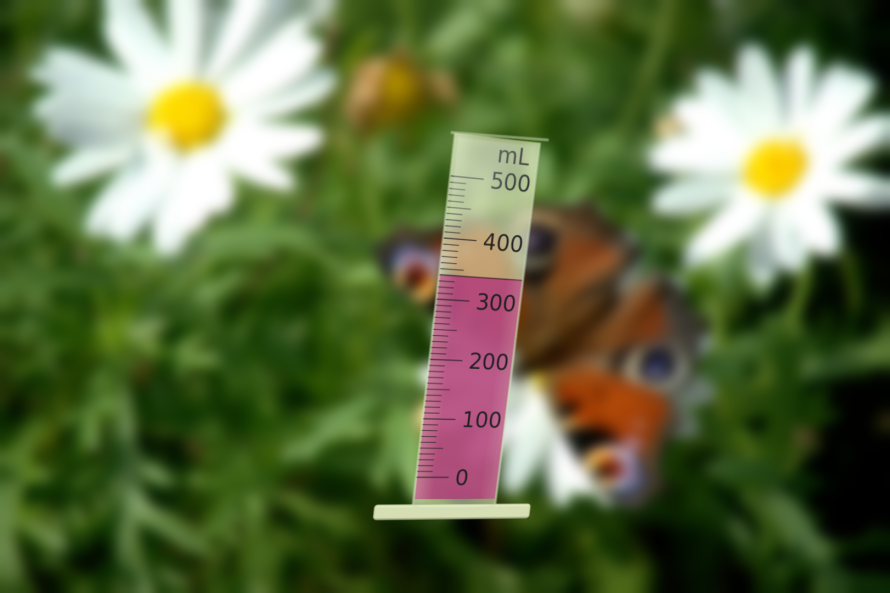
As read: 340; mL
